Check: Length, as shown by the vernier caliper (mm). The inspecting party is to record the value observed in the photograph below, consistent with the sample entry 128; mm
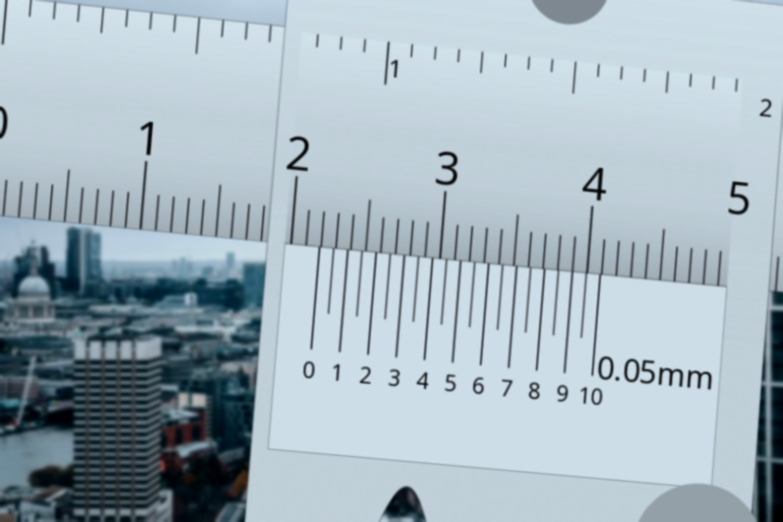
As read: 21.9; mm
